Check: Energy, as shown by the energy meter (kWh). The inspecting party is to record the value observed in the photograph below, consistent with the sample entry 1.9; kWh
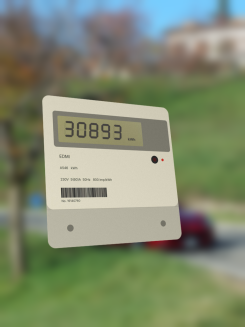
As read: 30893; kWh
